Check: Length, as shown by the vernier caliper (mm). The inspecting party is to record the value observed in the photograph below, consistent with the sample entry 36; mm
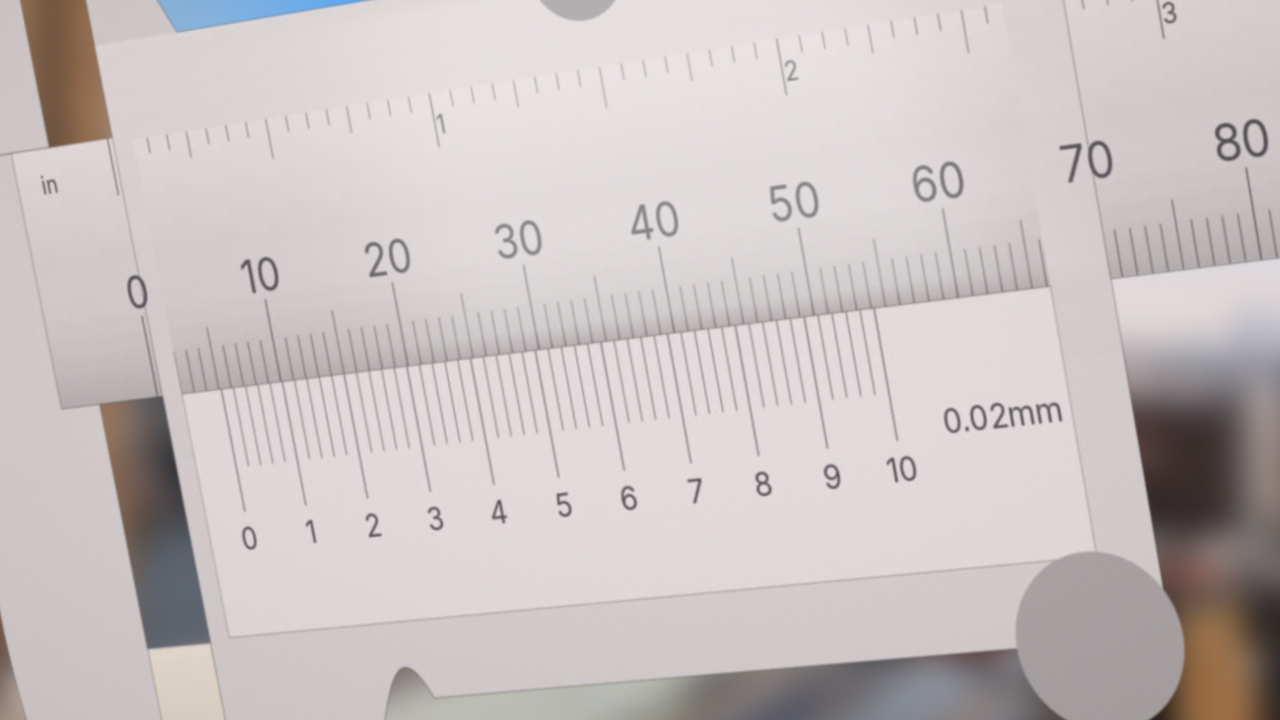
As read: 5.2; mm
